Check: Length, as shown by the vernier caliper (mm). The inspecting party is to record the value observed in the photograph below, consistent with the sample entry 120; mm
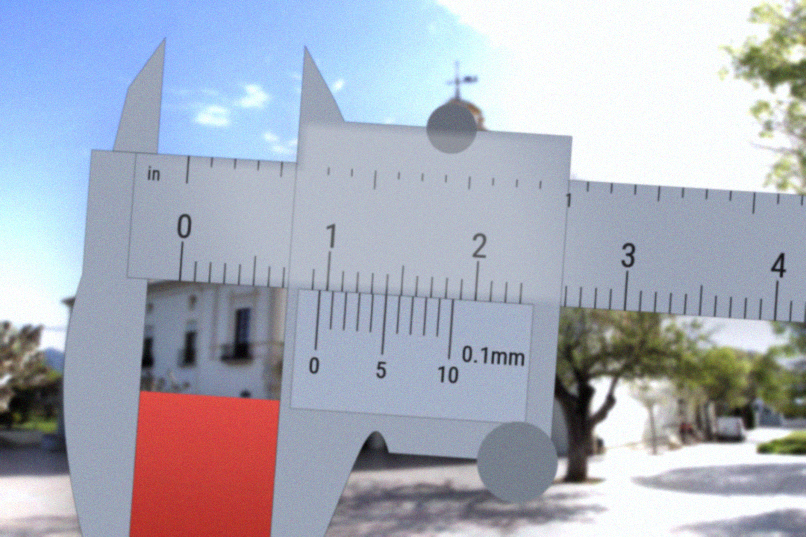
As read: 9.5; mm
